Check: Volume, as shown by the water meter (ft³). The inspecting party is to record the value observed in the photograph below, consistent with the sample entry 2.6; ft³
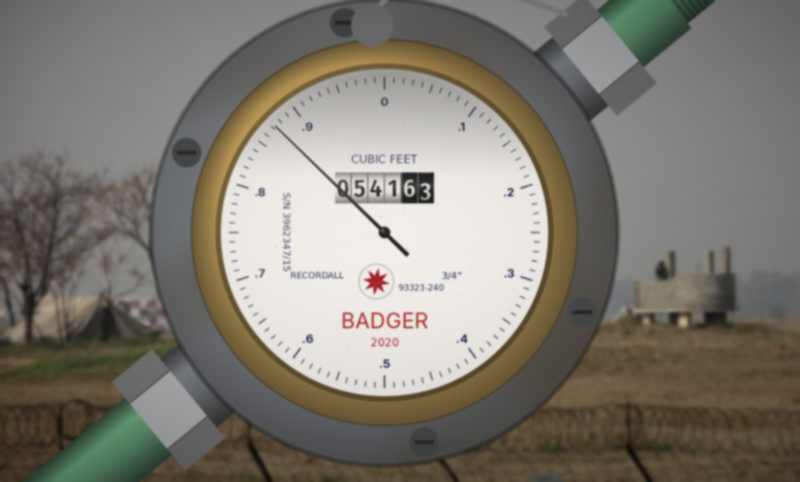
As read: 54162.87; ft³
